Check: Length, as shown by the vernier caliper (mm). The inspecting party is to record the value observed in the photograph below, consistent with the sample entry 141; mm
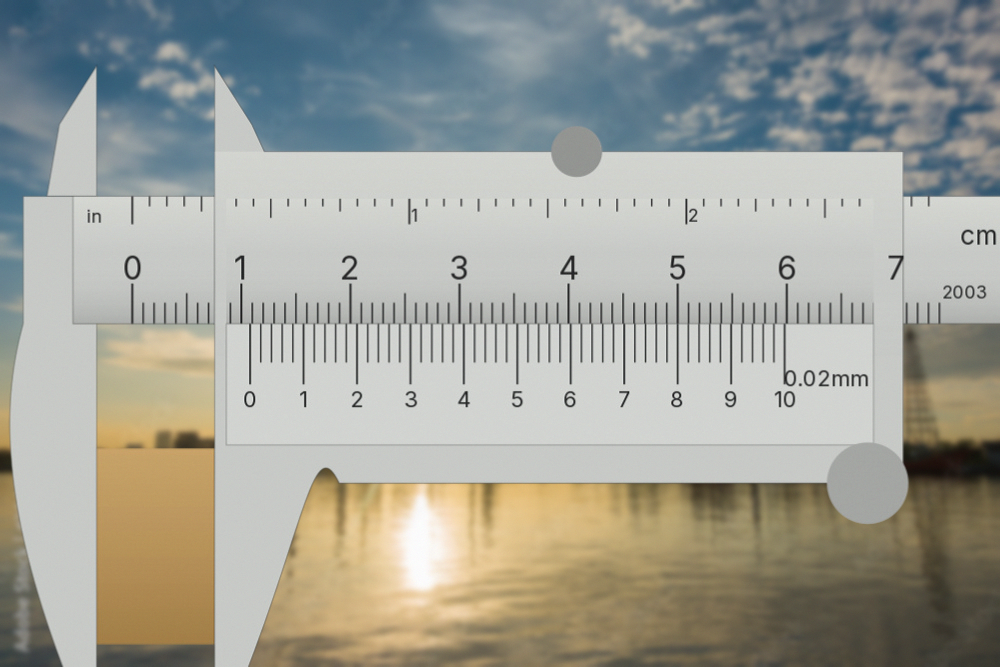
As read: 10.8; mm
